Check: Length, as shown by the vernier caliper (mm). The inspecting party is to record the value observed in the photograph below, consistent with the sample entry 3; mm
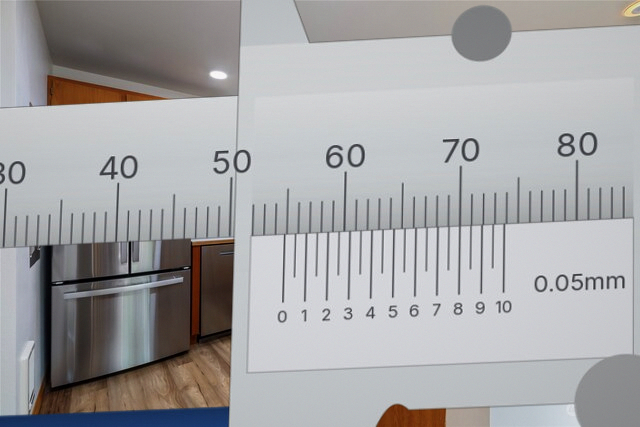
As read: 54.8; mm
